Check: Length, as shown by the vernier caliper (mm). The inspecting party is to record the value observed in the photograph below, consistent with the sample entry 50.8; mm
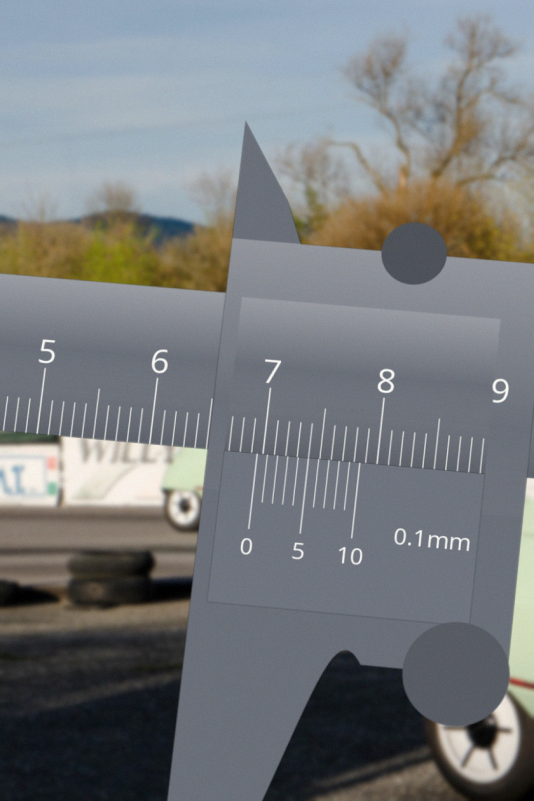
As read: 69.5; mm
